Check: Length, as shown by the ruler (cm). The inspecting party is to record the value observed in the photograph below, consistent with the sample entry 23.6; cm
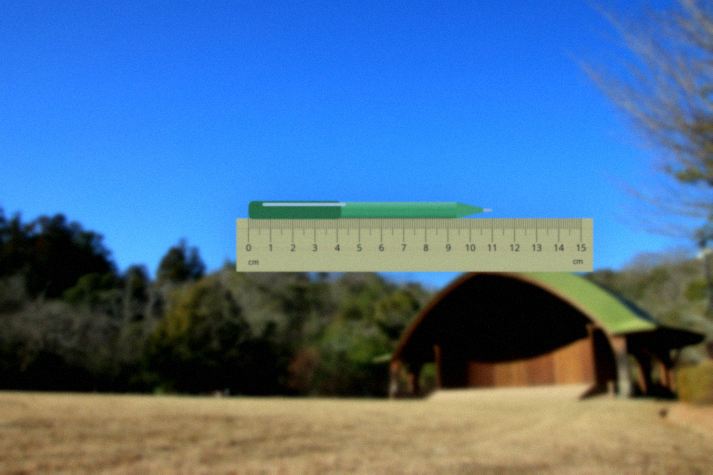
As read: 11; cm
